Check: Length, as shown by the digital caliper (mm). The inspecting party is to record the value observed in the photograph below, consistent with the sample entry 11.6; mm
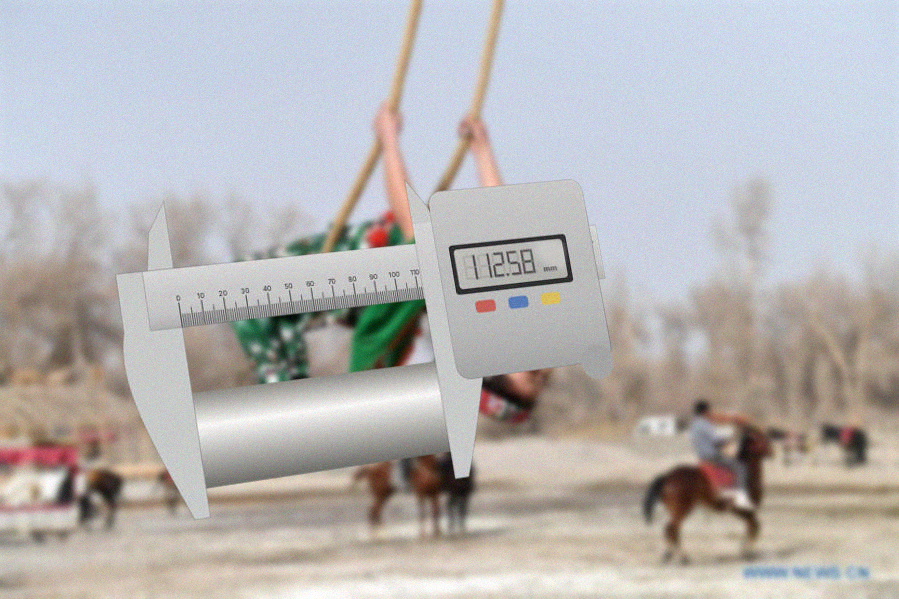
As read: 112.58; mm
